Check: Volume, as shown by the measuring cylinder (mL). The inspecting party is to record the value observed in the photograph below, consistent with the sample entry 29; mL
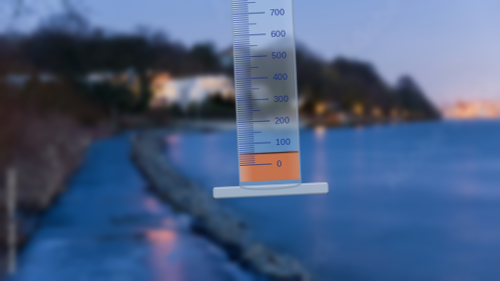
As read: 50; mL
